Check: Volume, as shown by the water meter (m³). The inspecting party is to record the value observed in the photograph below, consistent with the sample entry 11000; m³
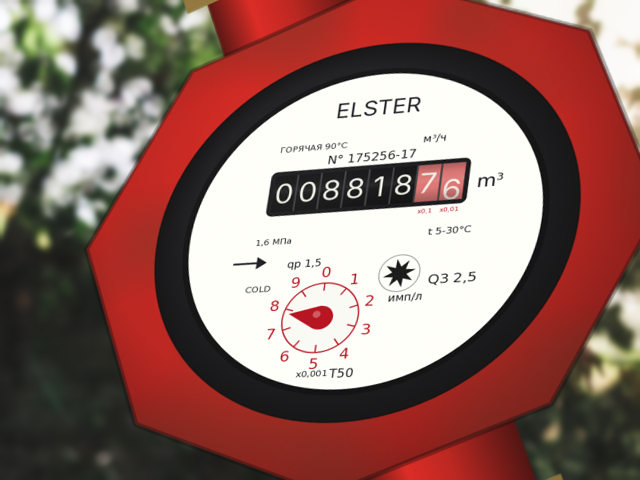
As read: 8818.757; m³
